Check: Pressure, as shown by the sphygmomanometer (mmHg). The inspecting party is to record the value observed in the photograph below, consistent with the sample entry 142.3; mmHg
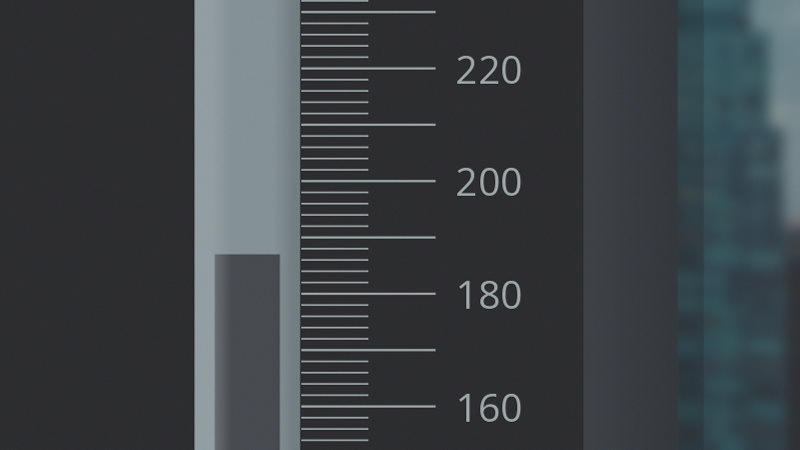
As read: 187; mmHg
